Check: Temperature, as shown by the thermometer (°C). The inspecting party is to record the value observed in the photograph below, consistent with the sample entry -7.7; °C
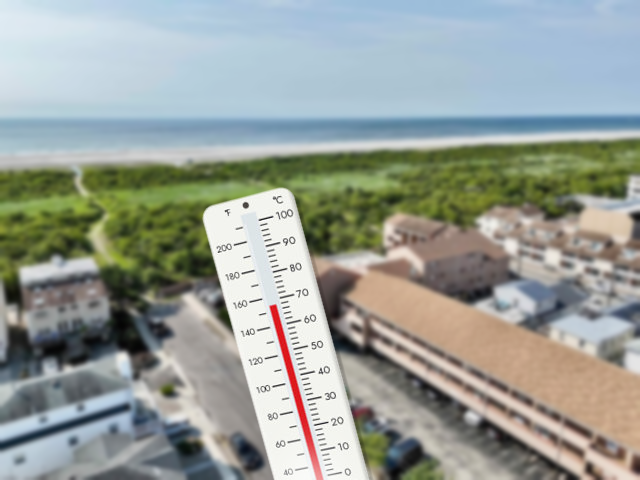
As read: 68; °C
